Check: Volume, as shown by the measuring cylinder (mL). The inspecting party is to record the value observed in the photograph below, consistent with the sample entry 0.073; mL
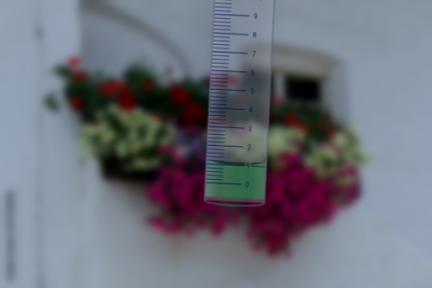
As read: 1; mL
